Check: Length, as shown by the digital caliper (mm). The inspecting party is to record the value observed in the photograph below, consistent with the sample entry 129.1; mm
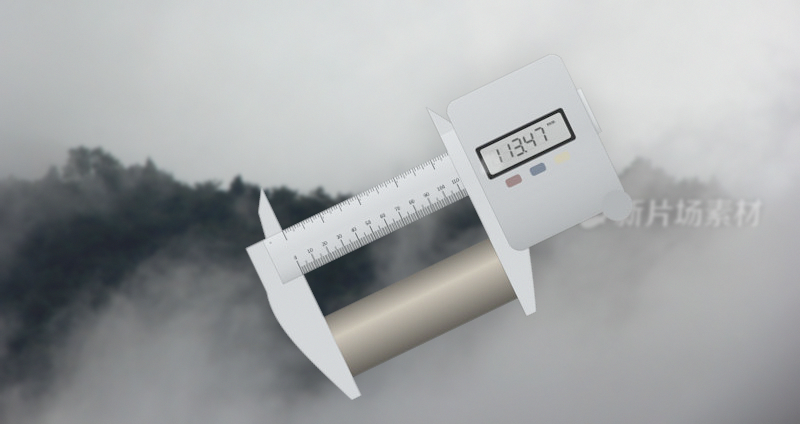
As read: 113.47; mm
